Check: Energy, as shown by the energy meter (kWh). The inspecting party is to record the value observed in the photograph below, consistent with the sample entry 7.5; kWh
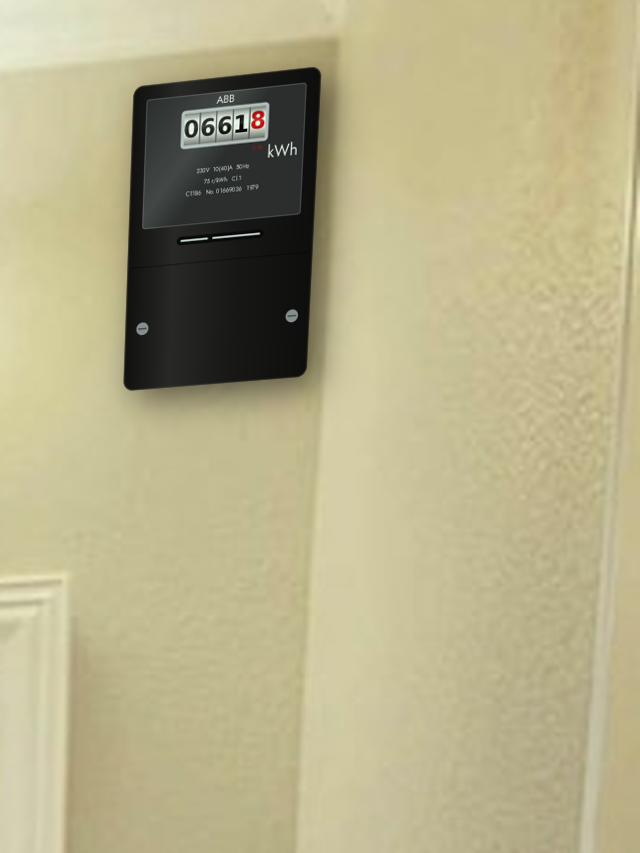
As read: 661.8; kWh
